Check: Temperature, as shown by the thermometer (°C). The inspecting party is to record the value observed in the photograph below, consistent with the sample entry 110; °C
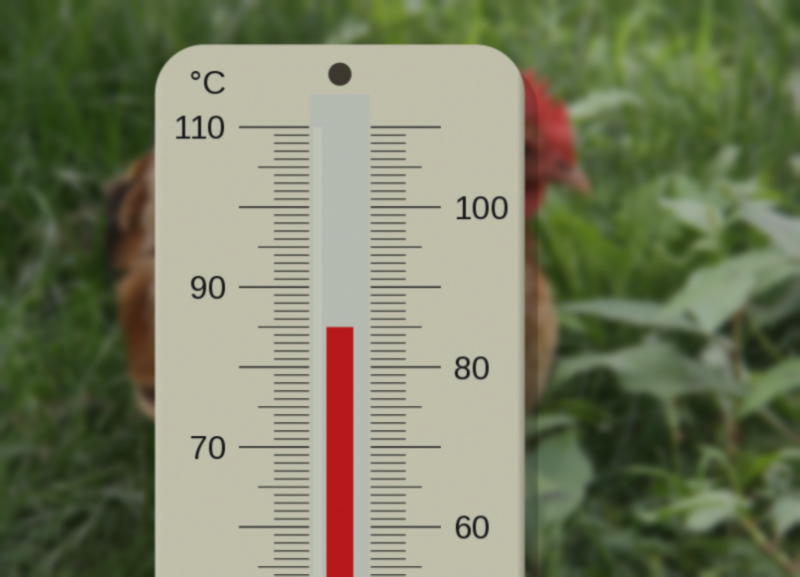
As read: 85; °C
